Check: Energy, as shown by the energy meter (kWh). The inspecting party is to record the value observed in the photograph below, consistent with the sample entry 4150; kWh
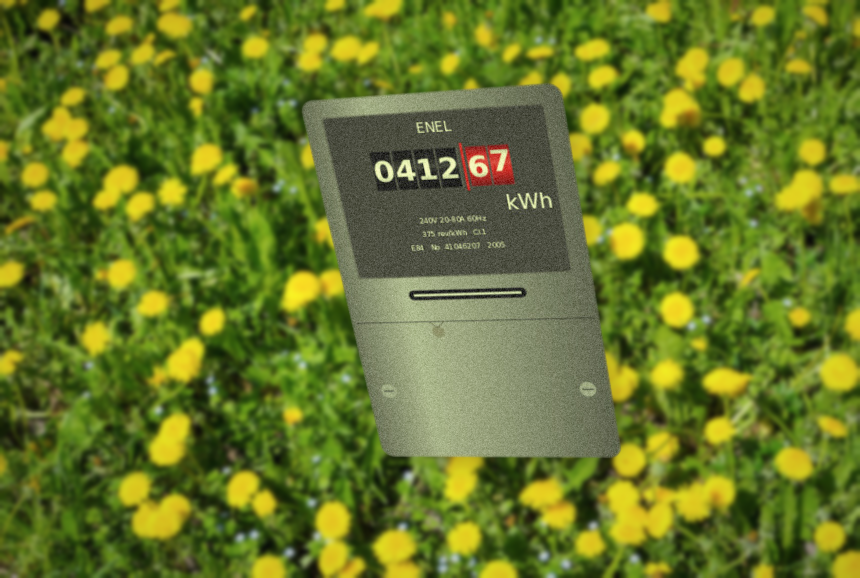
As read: 412.67; kWh
